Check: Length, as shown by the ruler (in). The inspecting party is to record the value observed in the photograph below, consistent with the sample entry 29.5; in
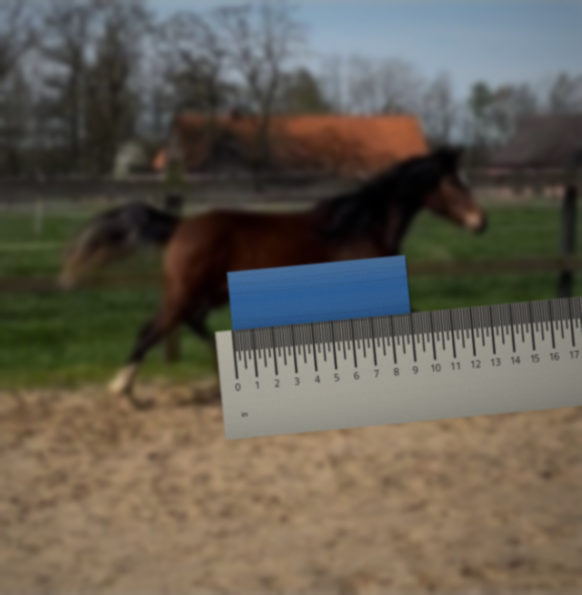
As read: 9; in
